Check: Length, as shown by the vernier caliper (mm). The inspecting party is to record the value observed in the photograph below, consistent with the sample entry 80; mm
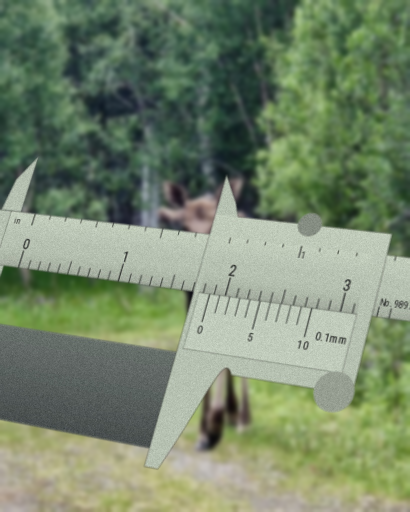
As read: 18.6; mm
